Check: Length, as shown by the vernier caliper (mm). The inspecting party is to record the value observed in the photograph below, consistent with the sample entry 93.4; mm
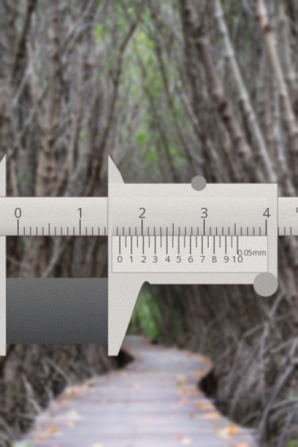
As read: 16.4; mm
